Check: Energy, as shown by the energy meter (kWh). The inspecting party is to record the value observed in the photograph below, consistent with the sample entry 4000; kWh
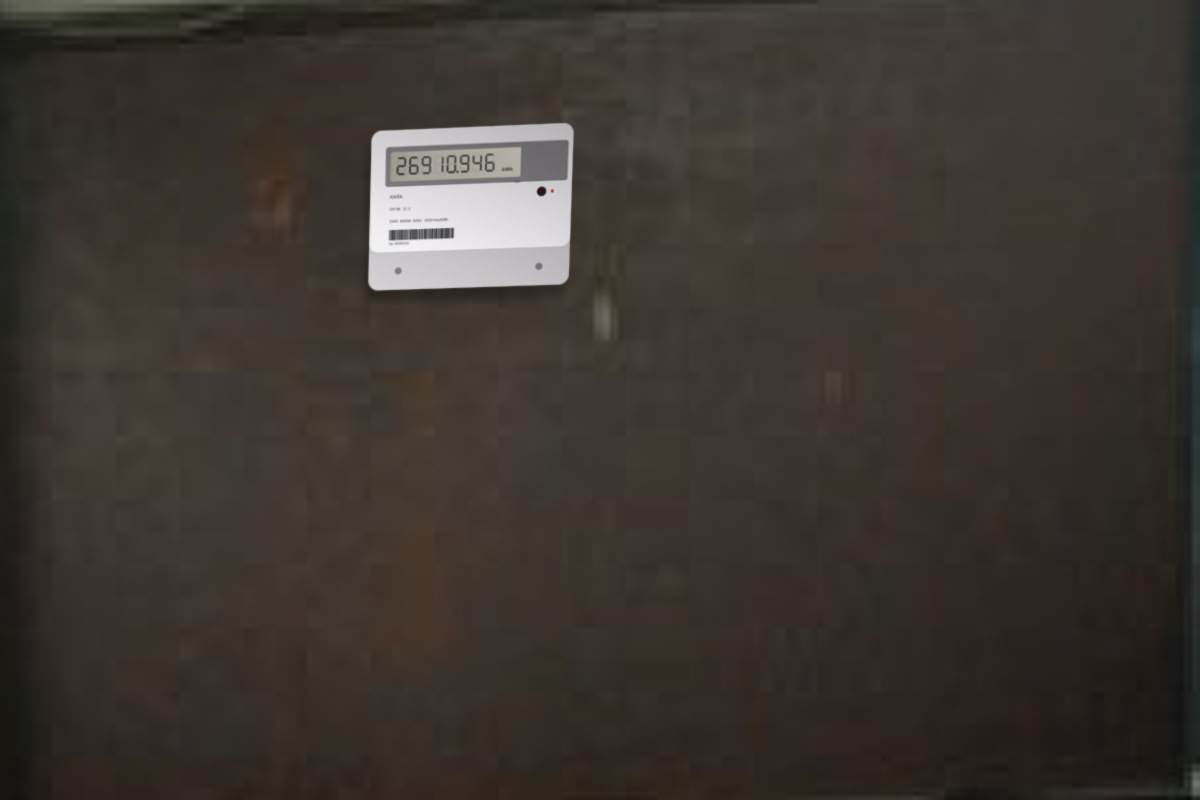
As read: 26910.946; kWh
